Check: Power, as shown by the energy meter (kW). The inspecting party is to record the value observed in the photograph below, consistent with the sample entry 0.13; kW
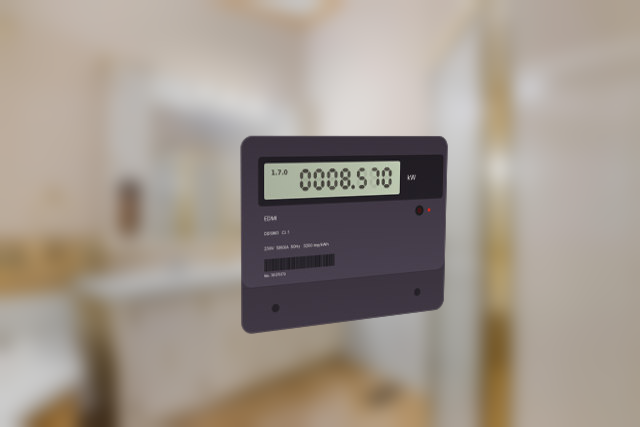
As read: 8.570; kW
